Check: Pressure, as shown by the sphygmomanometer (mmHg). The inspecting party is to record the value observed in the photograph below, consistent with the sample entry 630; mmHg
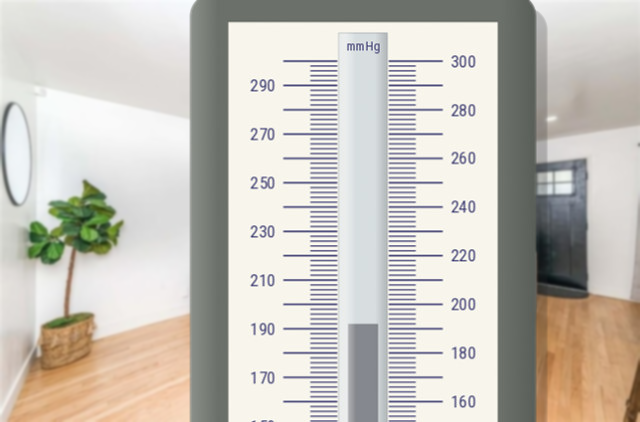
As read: 192; mmHg
